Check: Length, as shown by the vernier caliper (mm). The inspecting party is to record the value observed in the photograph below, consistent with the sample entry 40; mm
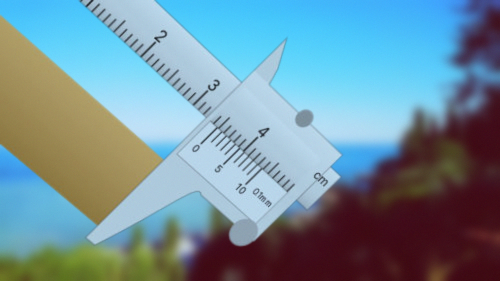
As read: 34.8; mm
